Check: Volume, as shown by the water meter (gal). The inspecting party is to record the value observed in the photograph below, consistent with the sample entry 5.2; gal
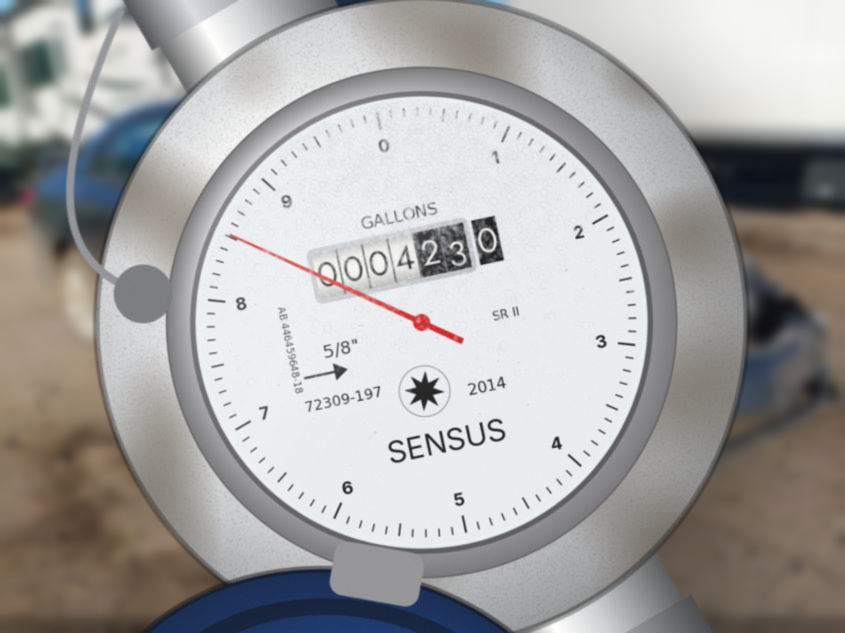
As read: 4228.5; gal
